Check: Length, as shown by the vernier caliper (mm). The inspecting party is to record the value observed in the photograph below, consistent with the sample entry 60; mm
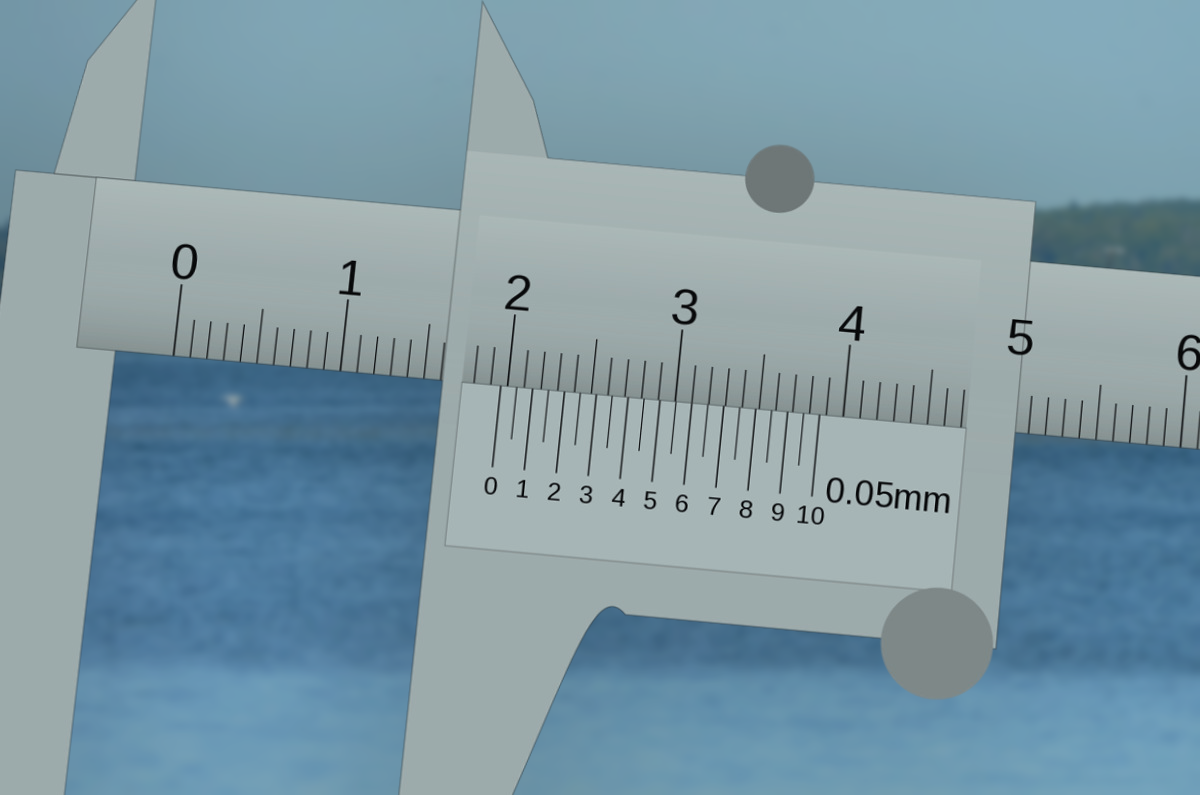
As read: 19.6; mm
